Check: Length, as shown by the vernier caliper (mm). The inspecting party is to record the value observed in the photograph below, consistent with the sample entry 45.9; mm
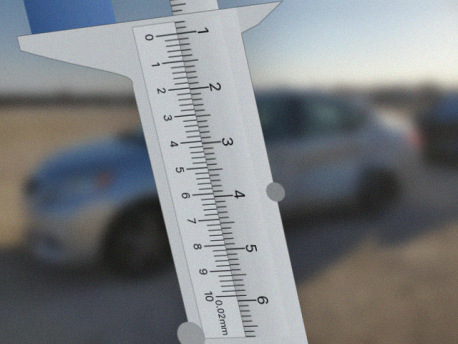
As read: 10.0; mm
